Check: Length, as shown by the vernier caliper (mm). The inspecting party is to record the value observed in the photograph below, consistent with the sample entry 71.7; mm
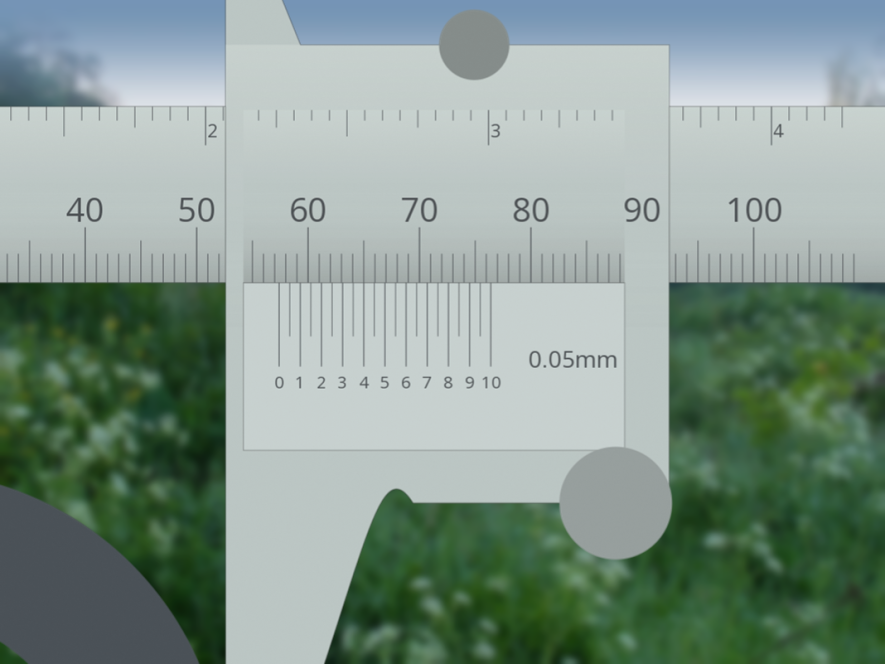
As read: 57.4; mm
